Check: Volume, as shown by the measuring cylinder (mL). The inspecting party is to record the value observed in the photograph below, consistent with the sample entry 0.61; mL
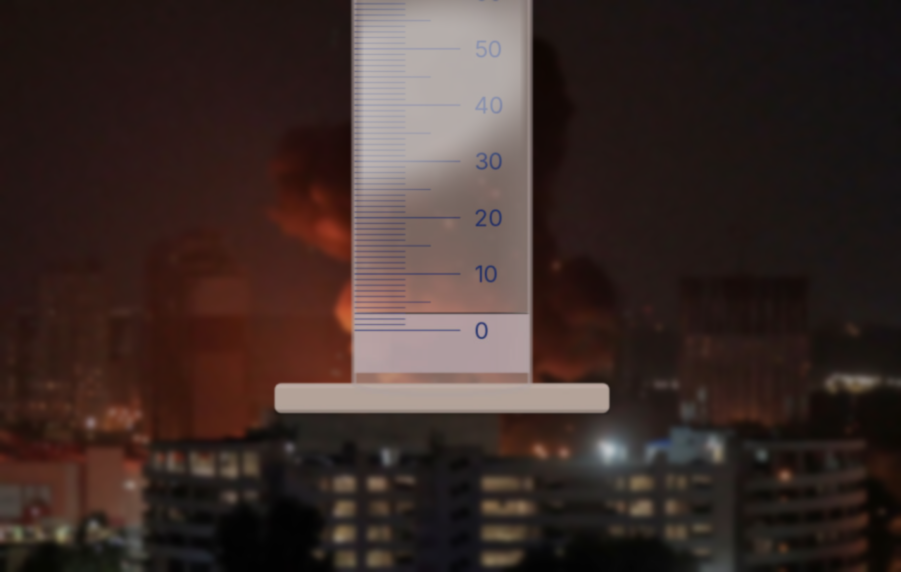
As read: 3; mL
